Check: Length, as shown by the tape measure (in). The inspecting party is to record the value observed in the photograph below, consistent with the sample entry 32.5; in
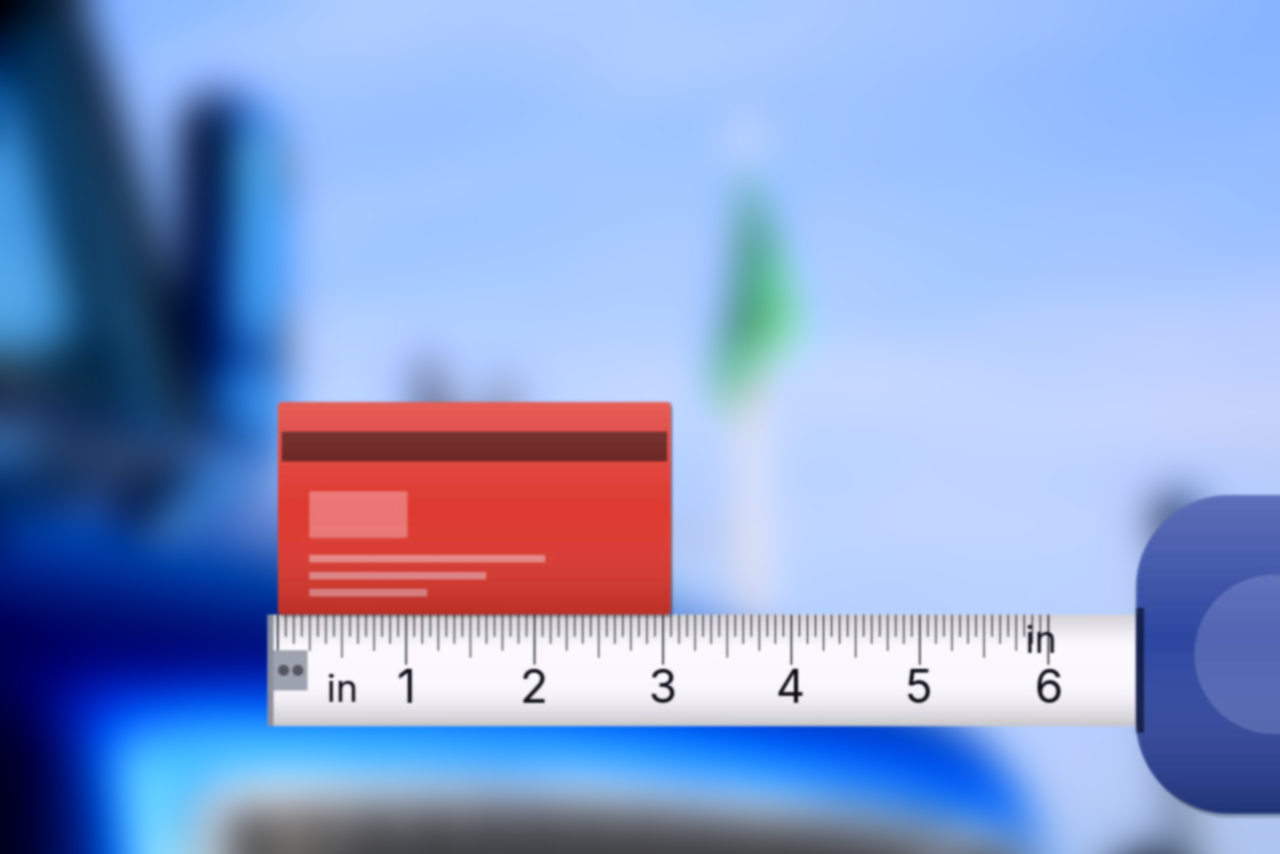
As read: 3.0625; in
